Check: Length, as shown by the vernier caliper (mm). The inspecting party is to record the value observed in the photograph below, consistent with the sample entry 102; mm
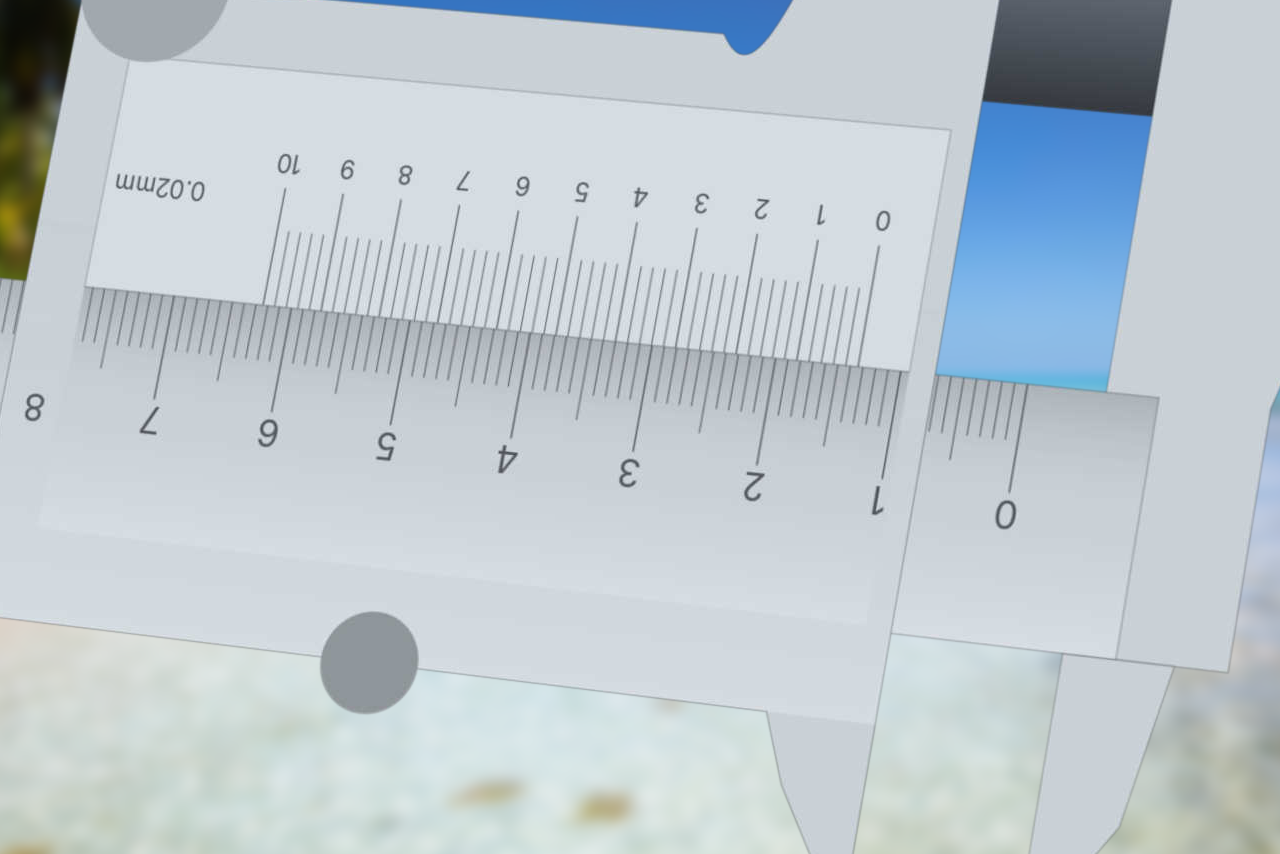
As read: 13.4; mm
